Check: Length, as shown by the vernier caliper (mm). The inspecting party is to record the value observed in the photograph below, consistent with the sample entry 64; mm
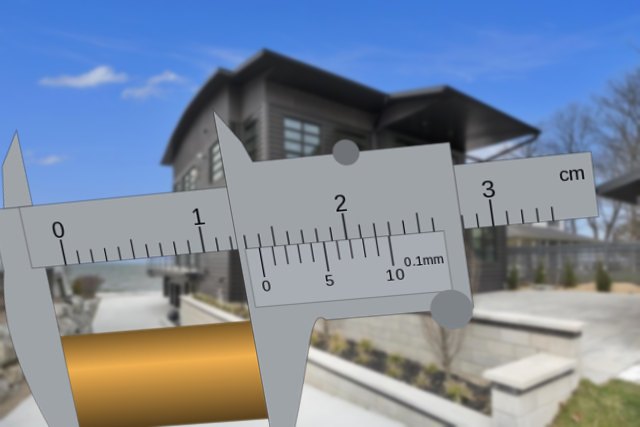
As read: 13.9; mm
